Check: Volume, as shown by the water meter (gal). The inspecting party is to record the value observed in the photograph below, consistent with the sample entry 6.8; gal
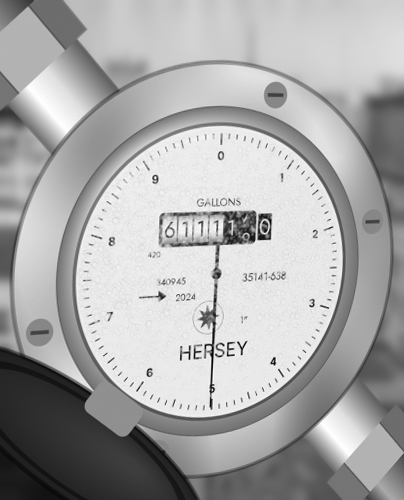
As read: 6111175.0; gal
